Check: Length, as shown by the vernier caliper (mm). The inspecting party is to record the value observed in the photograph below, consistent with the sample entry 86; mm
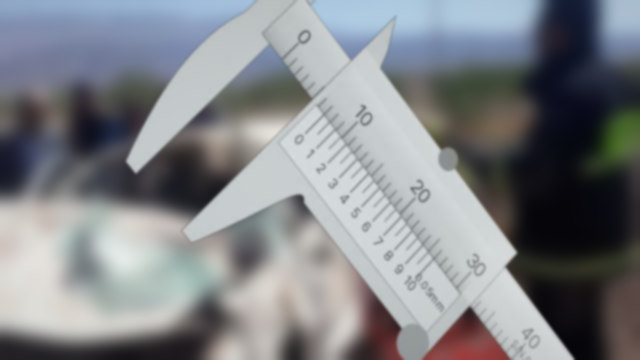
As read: 7.0; mm
